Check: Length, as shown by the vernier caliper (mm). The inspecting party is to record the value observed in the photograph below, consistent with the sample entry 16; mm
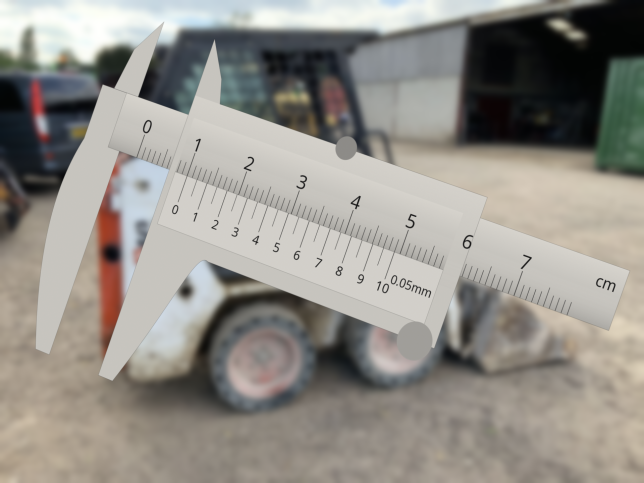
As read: 10.0; mm
